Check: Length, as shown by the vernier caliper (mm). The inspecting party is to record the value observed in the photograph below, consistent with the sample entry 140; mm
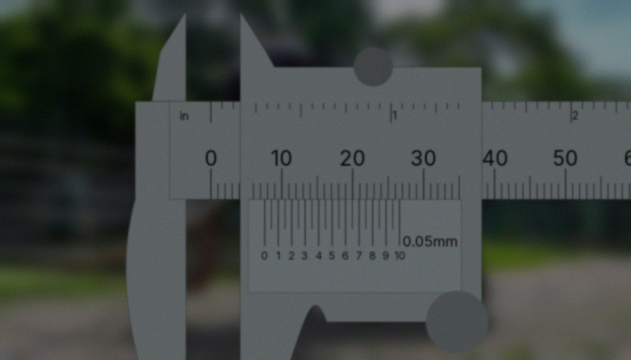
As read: 7.6; mm
